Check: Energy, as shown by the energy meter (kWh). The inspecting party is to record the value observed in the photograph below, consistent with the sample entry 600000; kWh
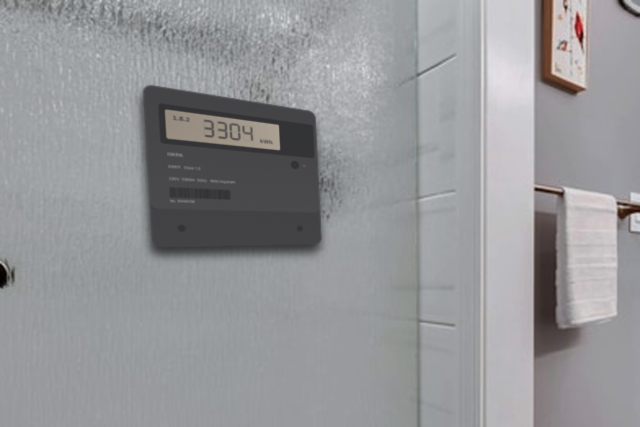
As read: 3304; kWh
